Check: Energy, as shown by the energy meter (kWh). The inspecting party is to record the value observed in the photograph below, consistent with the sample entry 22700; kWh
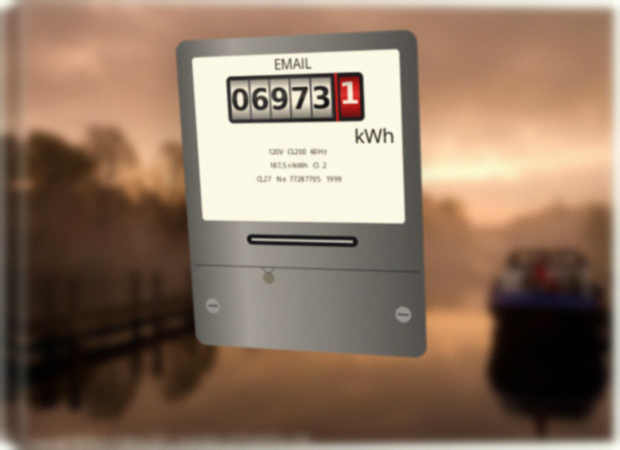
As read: 6973.1; kWh
